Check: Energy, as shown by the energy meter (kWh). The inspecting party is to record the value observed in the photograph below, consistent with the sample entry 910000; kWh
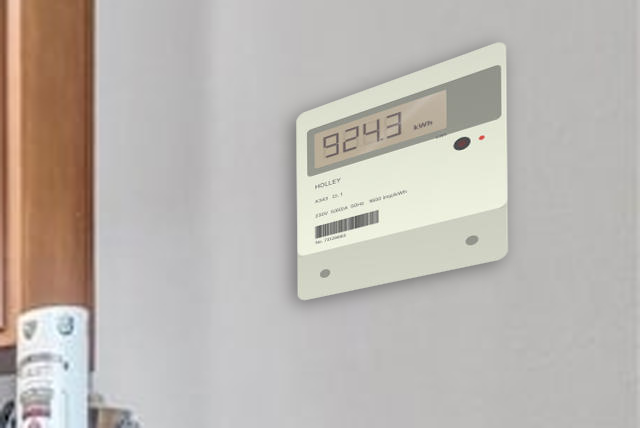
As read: 924.3; kWh
